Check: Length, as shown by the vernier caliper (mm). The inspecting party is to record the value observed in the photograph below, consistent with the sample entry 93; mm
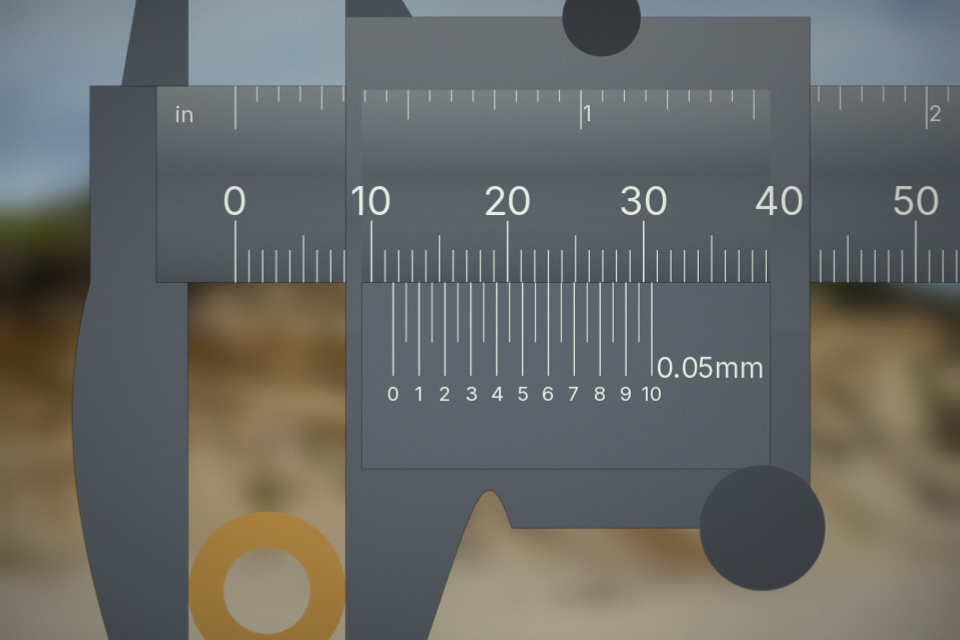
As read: 11.6; mm
